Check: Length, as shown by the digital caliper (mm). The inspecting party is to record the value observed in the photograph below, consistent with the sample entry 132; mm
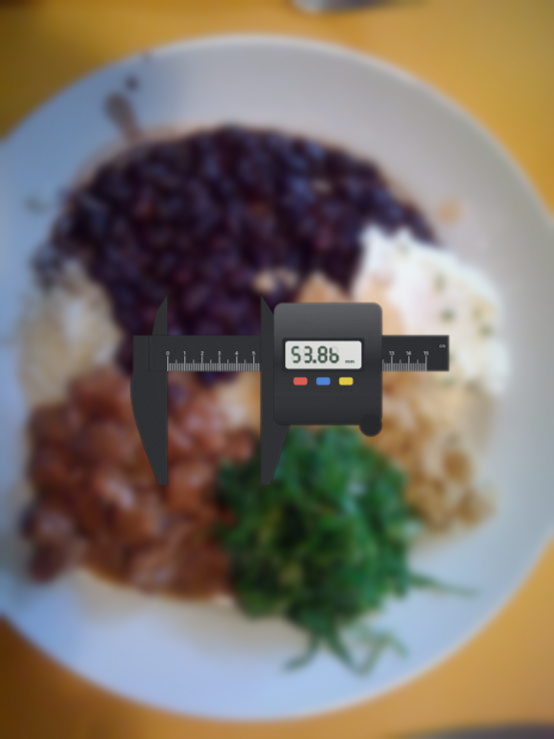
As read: 53.86; mm
